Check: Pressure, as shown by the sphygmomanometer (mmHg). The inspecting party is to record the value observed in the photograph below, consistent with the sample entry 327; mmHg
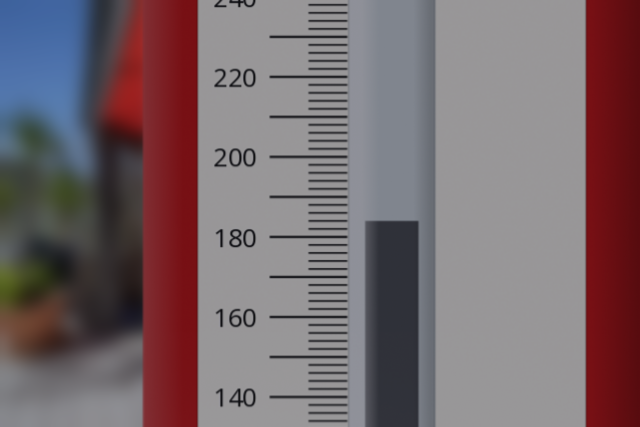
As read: 184; mmHg
